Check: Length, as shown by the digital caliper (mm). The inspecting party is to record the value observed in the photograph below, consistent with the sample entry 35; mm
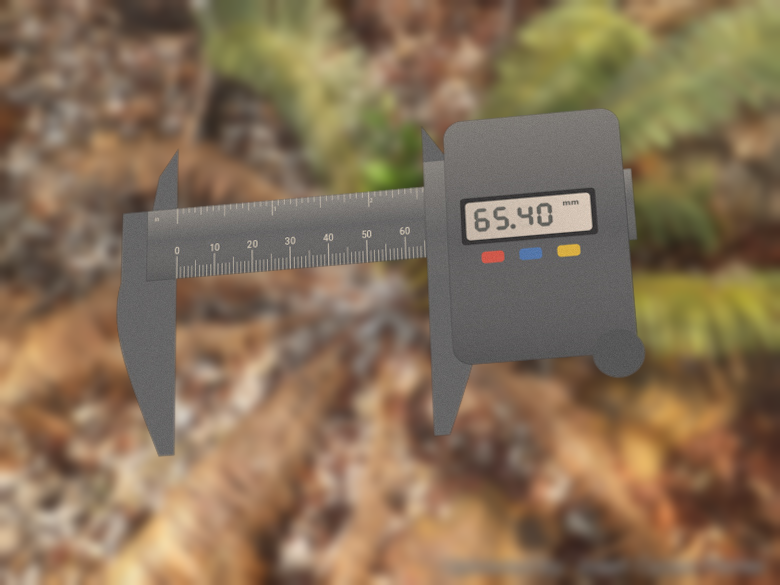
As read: 65.40; mm
